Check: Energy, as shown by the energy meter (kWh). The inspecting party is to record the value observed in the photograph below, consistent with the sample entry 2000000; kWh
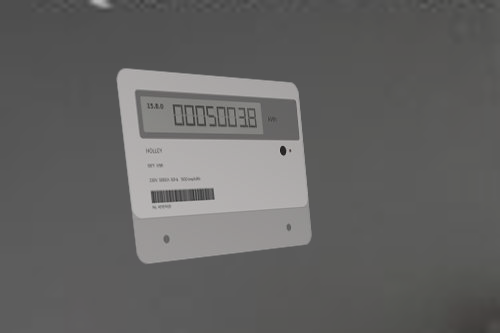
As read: 5003.8; kWh
